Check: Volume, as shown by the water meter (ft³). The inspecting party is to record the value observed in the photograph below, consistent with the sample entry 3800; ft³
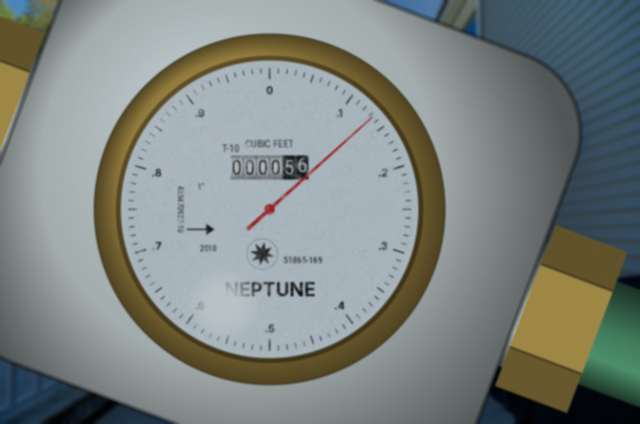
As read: 56.13; ft³
